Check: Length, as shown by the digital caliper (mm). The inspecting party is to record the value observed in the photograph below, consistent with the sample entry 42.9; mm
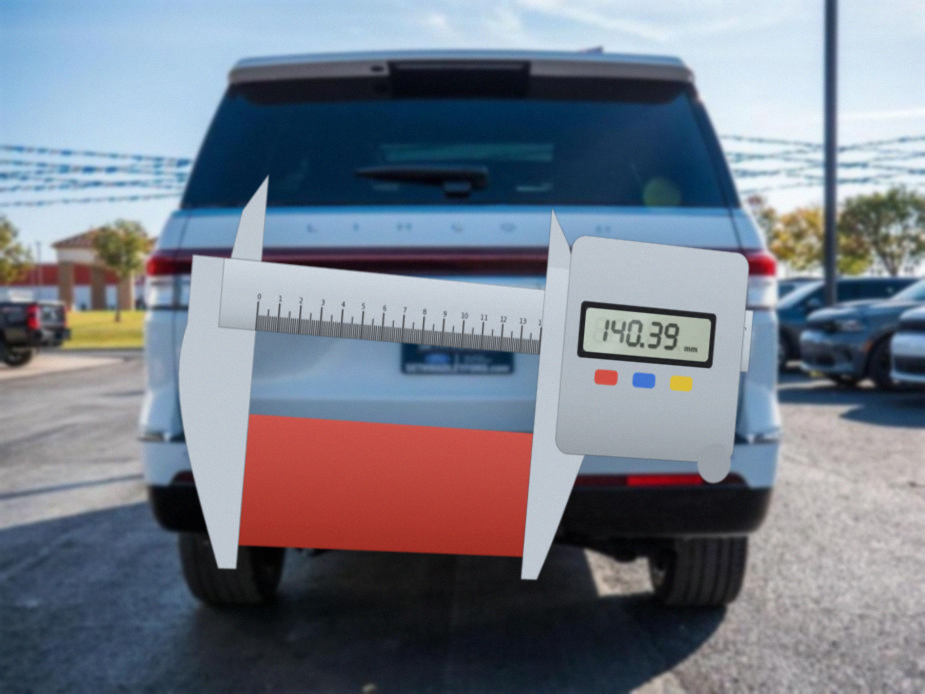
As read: 140.39; mm
